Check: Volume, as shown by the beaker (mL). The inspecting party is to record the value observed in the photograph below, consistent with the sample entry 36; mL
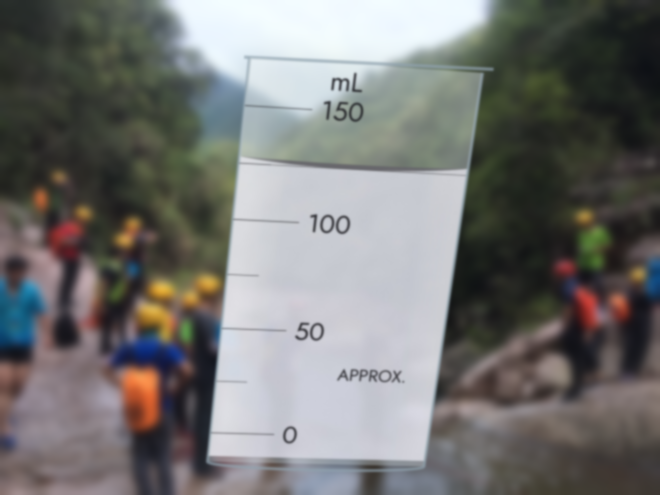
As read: 125; mL
